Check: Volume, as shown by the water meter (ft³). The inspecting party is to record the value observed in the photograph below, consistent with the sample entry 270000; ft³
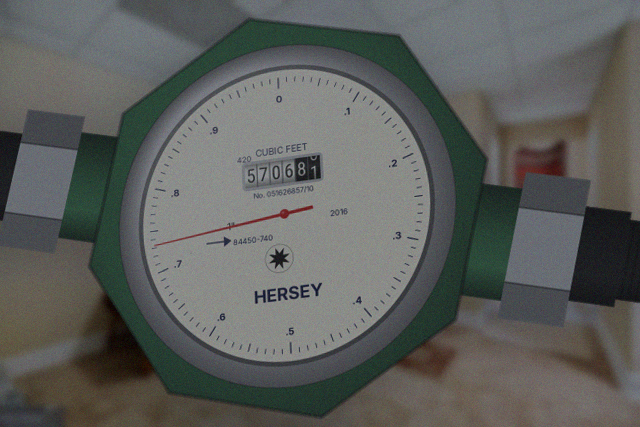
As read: 570680.73; ft³
